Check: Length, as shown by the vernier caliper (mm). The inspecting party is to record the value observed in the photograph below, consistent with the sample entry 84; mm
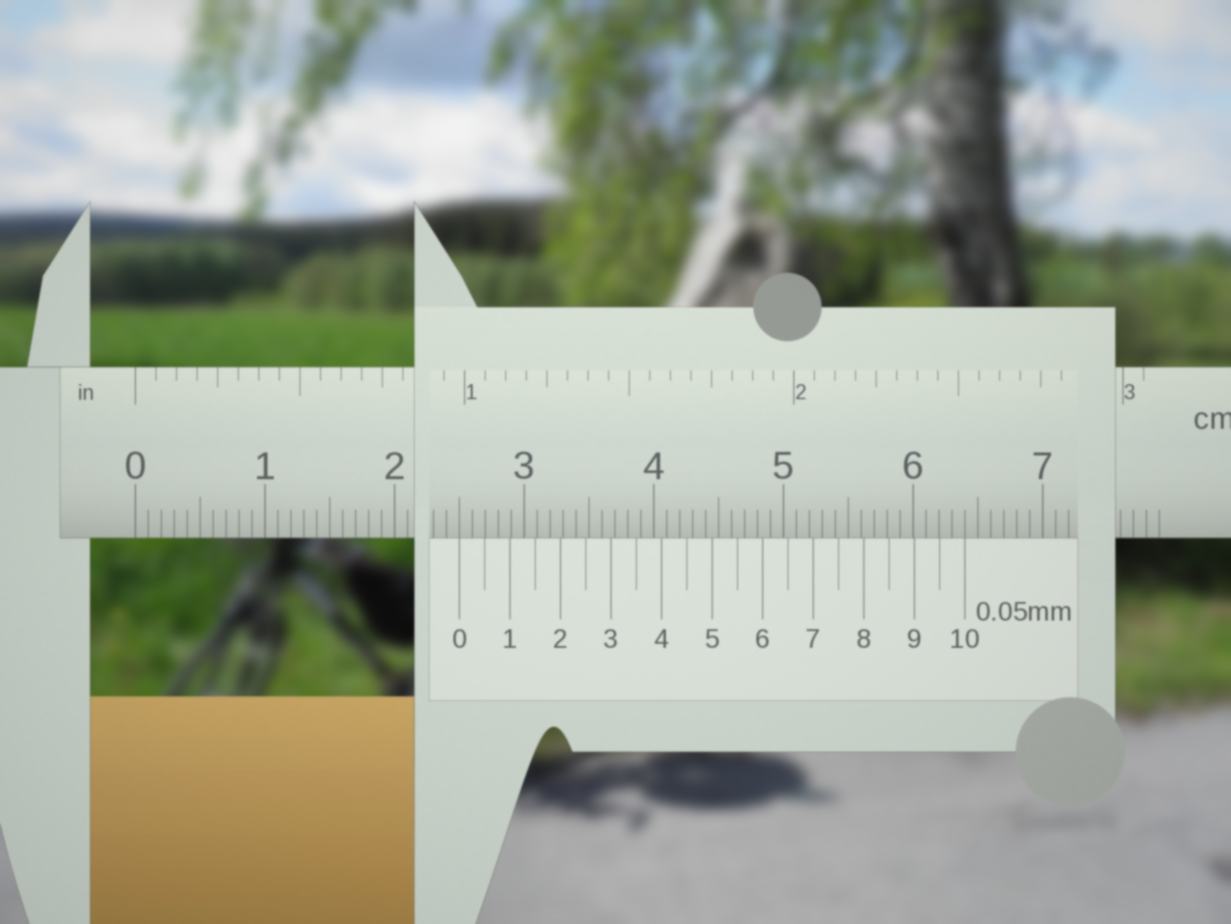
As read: 25.0; mm
